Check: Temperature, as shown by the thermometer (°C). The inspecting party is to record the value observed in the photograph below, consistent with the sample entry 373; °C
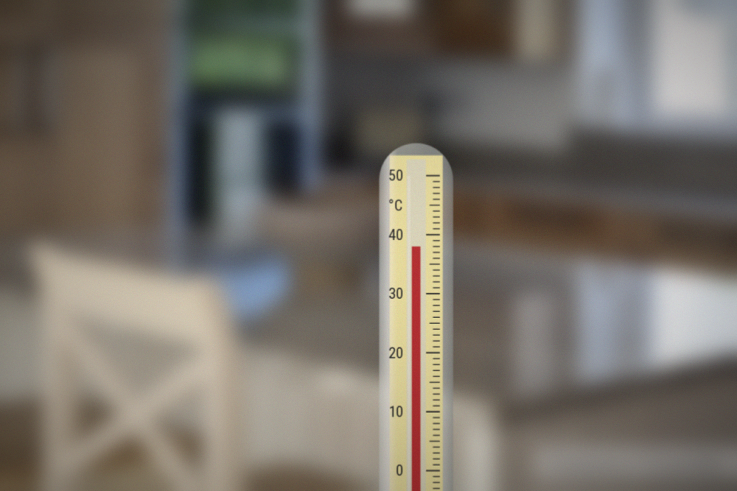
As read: 38; °C
